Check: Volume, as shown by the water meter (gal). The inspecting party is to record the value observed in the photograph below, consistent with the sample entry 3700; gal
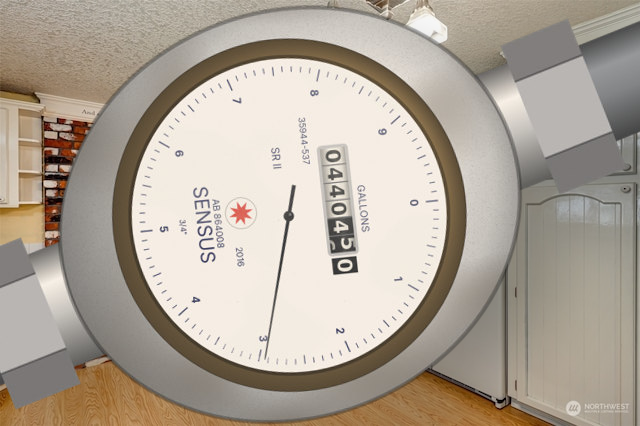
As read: 440452.9; gal
